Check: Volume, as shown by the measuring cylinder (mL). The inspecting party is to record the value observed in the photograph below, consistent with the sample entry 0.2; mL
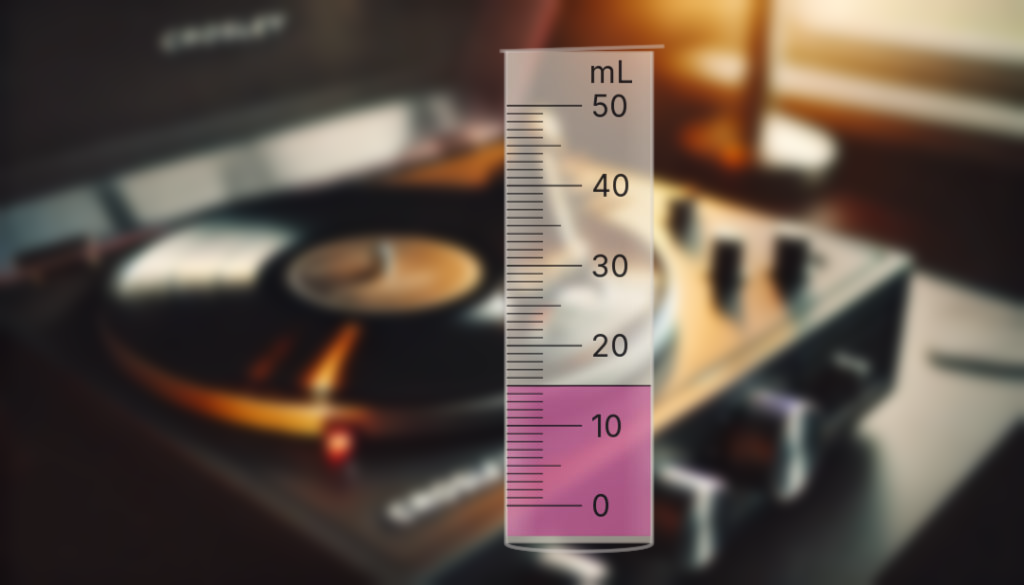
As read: 15; mL
